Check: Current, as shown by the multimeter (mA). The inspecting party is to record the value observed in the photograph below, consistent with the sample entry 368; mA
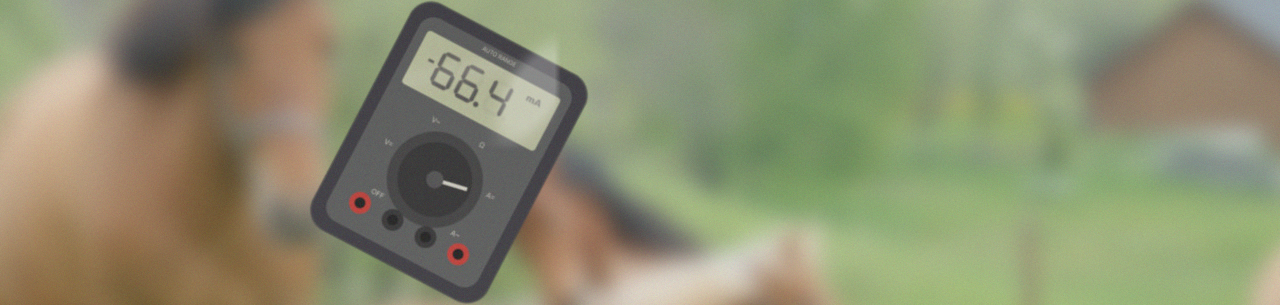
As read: -66.4; mA
